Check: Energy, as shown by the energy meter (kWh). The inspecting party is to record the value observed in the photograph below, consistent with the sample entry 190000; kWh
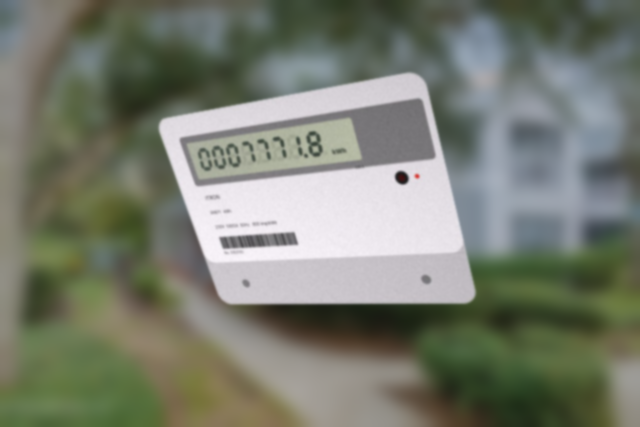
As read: 7771.8; kWh
